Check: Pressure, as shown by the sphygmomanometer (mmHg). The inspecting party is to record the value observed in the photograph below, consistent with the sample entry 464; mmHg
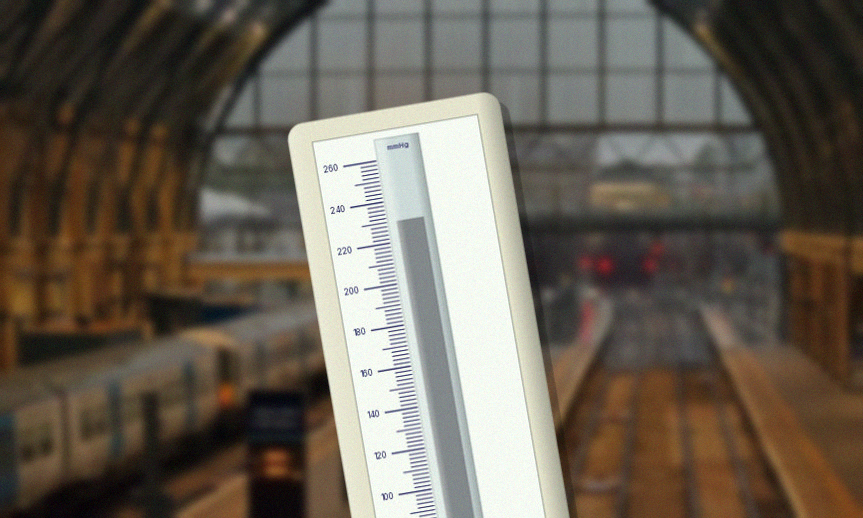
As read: 230; mmHg
